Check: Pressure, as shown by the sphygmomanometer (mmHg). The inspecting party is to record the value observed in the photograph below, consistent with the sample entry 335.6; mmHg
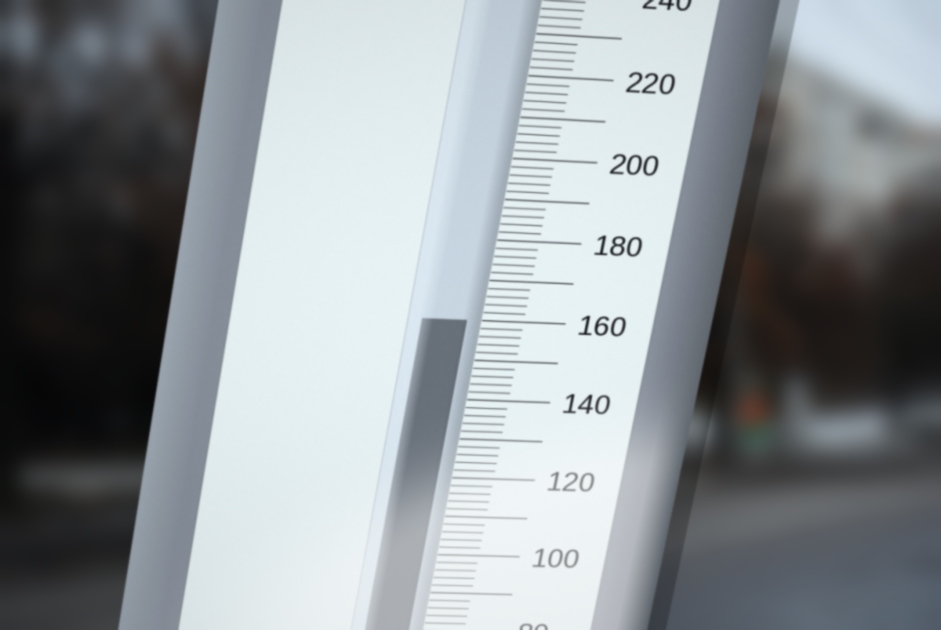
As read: 160; mmHg
